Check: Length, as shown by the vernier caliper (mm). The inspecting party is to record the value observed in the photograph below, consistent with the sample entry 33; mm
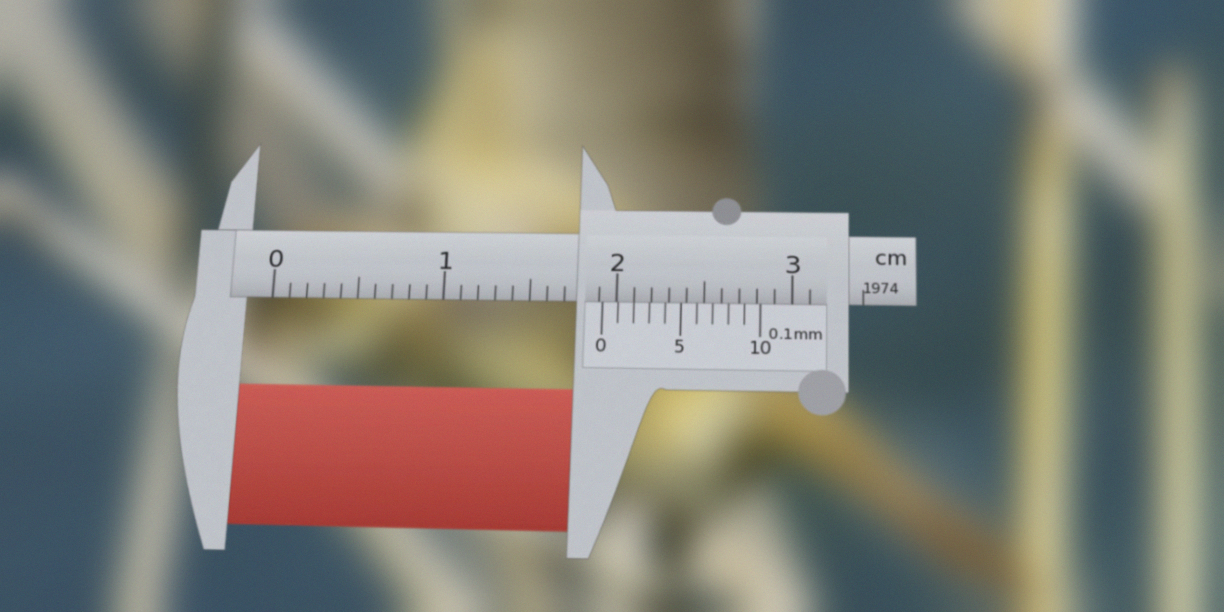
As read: 19.2; mm
